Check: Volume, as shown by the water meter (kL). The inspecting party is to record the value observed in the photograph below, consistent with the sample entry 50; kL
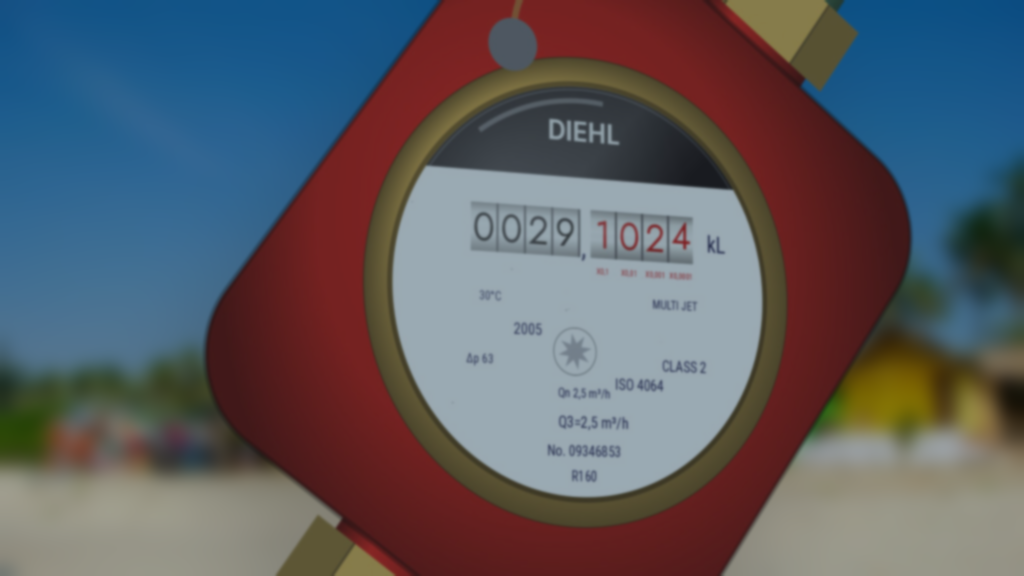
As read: 29.1024; kL
